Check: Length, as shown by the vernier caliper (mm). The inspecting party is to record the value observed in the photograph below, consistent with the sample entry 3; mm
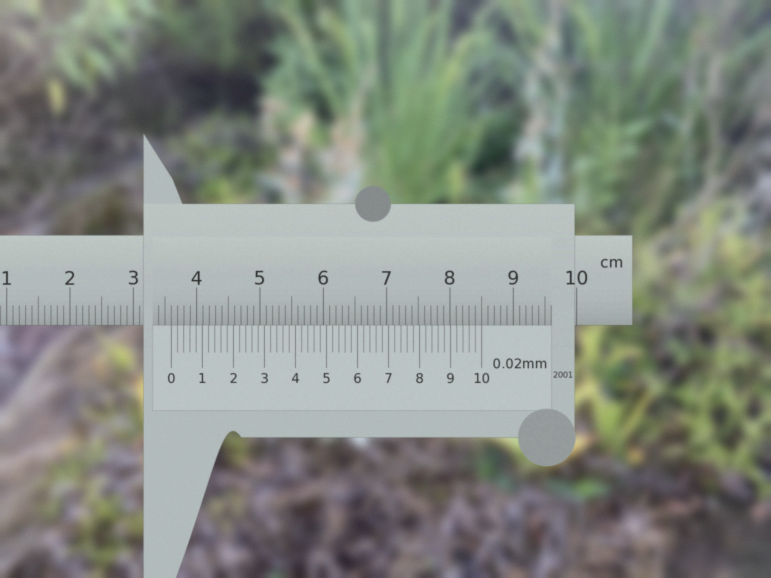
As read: 36.0; mm
